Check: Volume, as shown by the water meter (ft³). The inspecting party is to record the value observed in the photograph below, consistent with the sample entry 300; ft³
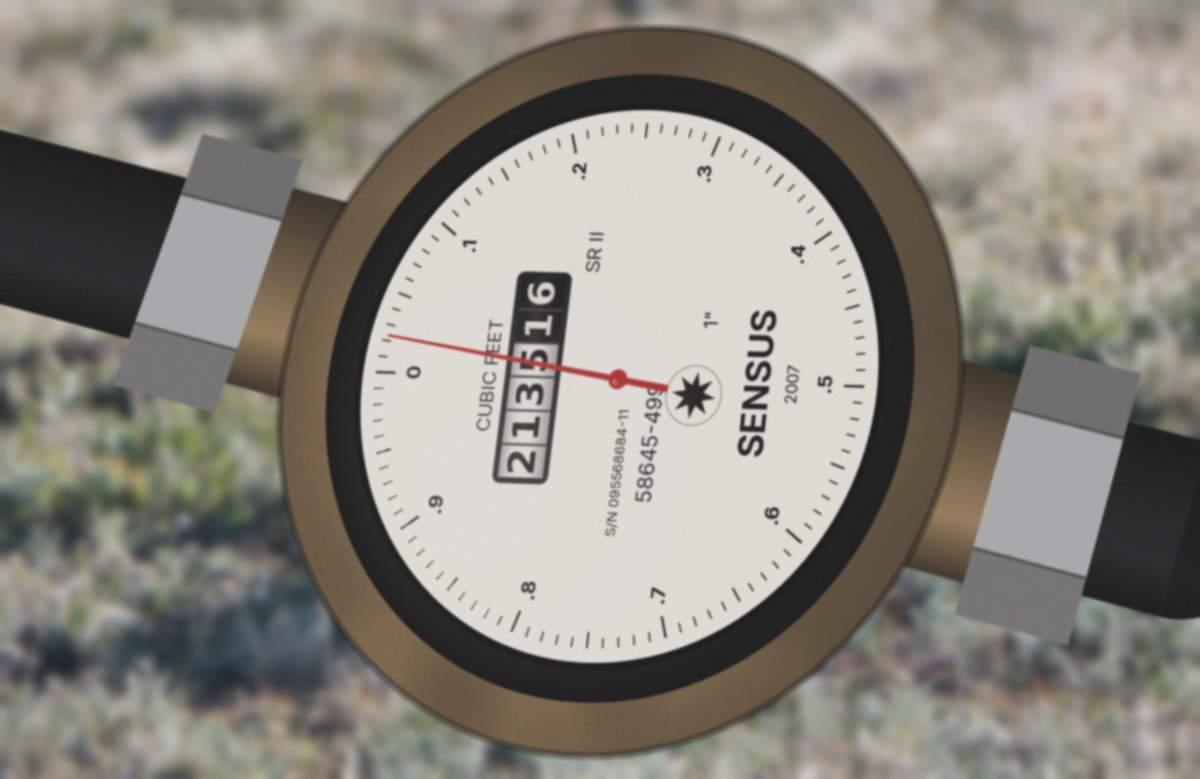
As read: 213516.02; ft³
